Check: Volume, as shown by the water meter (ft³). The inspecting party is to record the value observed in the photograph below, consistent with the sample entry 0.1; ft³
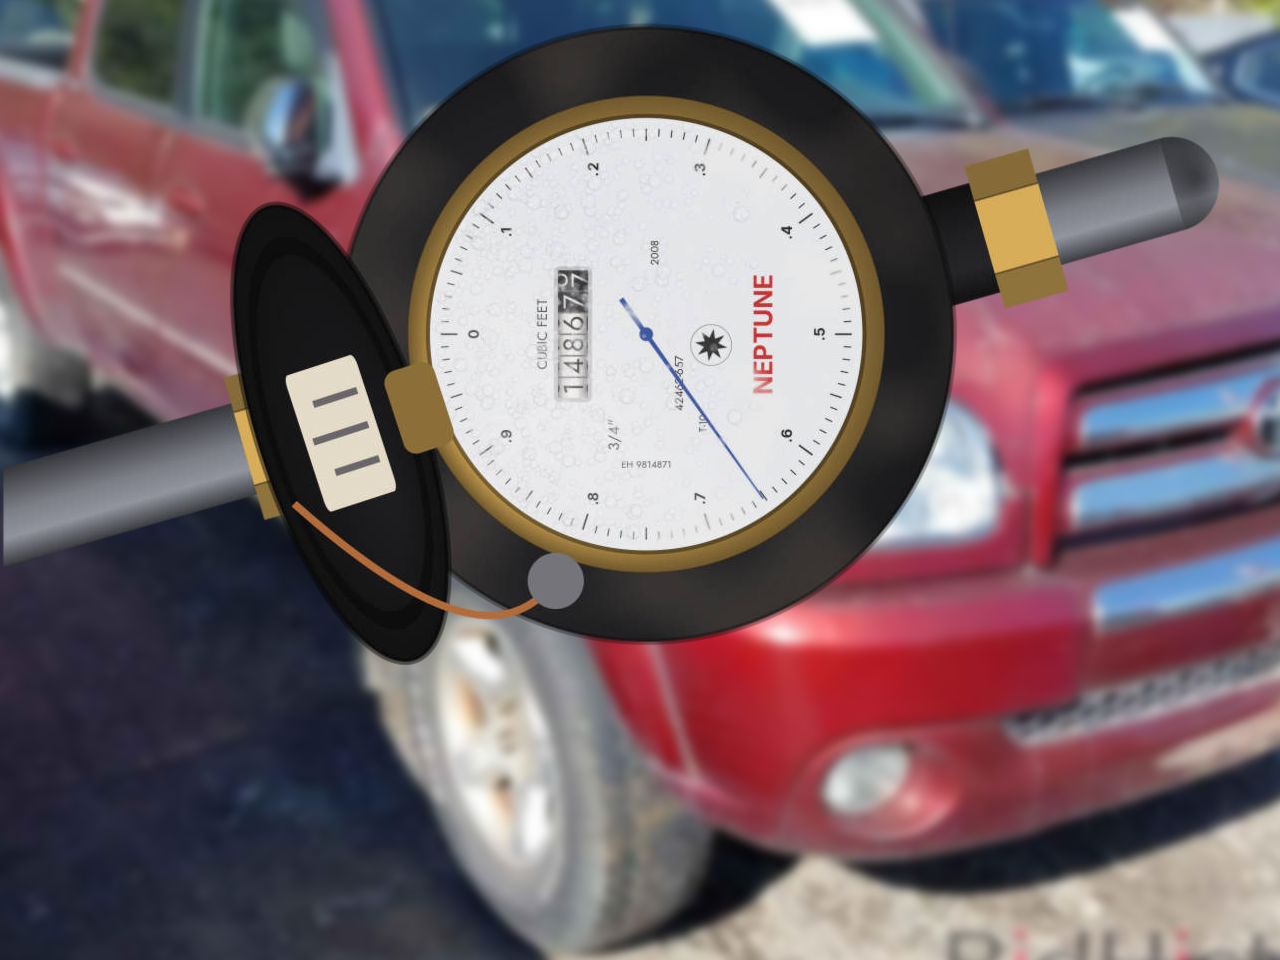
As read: 148676.65; ft³
